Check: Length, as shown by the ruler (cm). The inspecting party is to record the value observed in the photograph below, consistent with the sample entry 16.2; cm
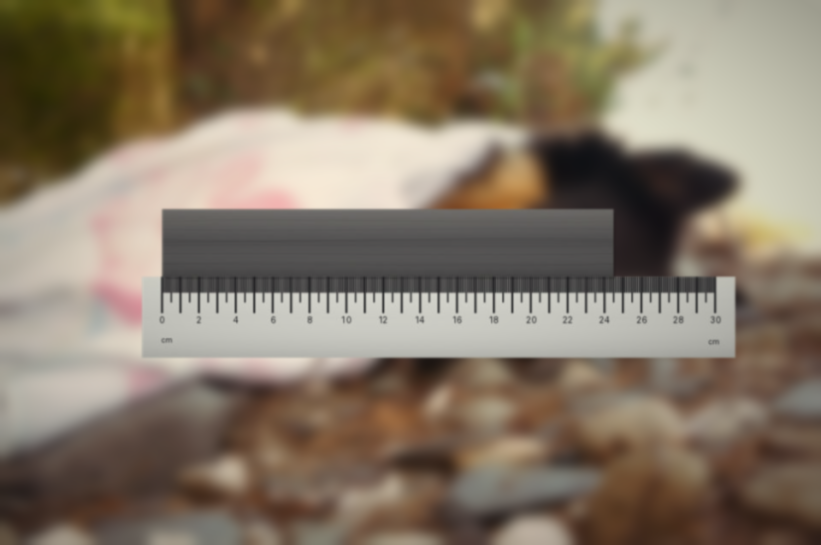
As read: 24.5; cm
